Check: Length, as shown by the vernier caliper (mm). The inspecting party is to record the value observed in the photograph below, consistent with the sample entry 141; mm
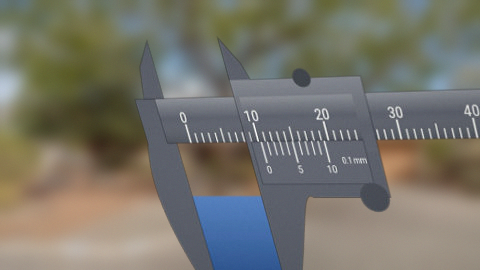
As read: 10.4; mm
